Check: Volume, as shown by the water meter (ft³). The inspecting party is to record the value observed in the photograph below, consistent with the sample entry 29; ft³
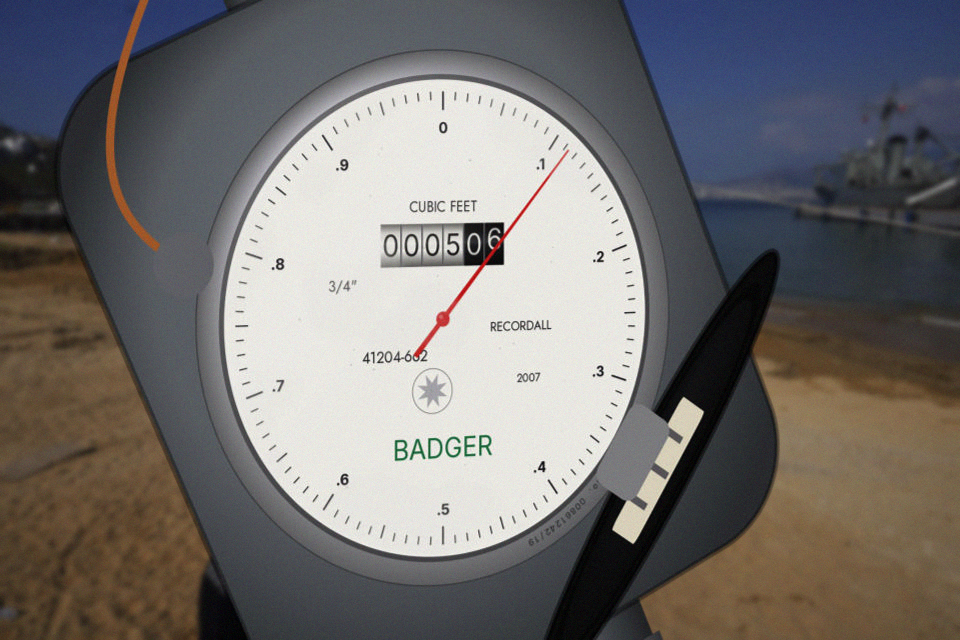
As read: 506.11; ft³
